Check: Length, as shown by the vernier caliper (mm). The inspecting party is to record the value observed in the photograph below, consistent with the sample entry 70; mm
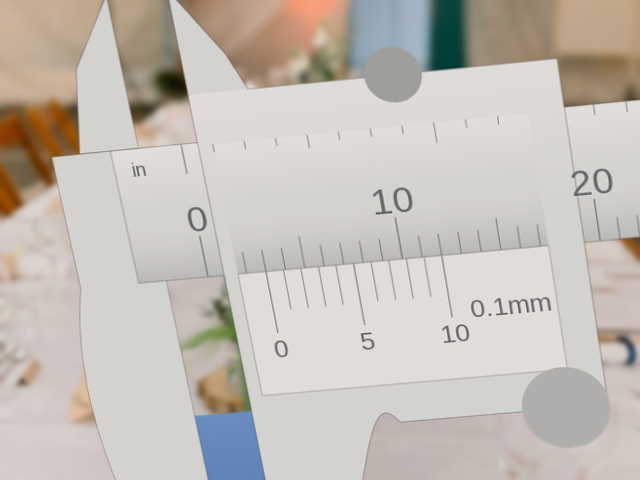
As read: 3.0; mm
